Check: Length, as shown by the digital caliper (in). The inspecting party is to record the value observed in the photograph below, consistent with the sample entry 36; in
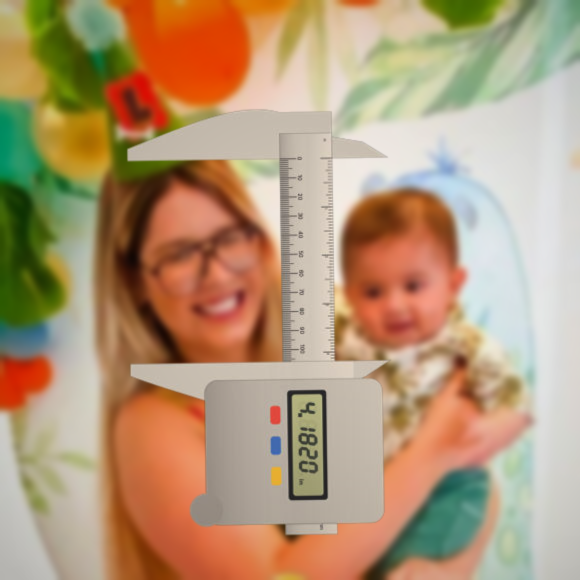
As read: 4.1820; in
